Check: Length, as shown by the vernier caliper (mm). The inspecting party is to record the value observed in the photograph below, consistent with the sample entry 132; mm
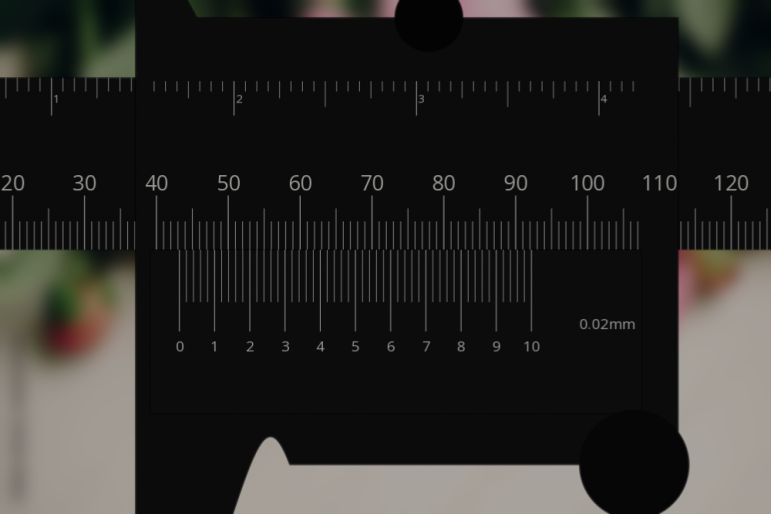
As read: 43.2; mm
